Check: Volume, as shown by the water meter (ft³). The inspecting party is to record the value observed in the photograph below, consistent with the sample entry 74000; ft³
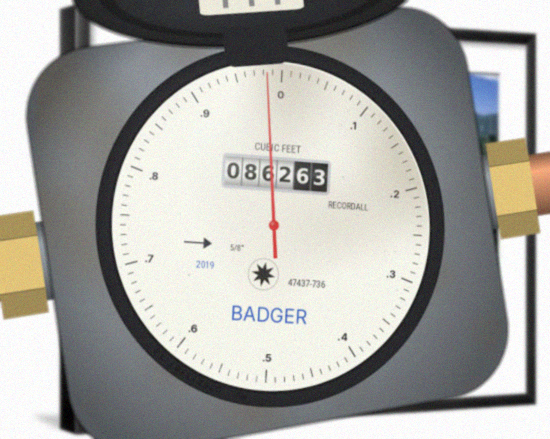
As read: 86262.98; ft³
